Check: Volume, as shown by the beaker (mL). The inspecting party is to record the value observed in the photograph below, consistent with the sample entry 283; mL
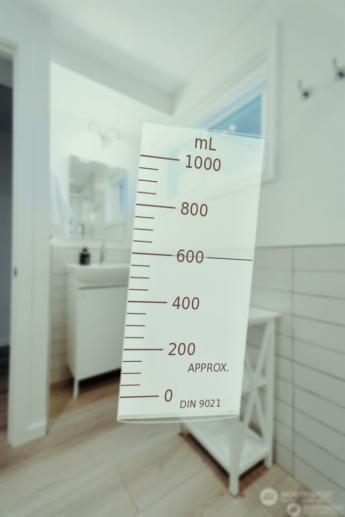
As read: 600; mL
